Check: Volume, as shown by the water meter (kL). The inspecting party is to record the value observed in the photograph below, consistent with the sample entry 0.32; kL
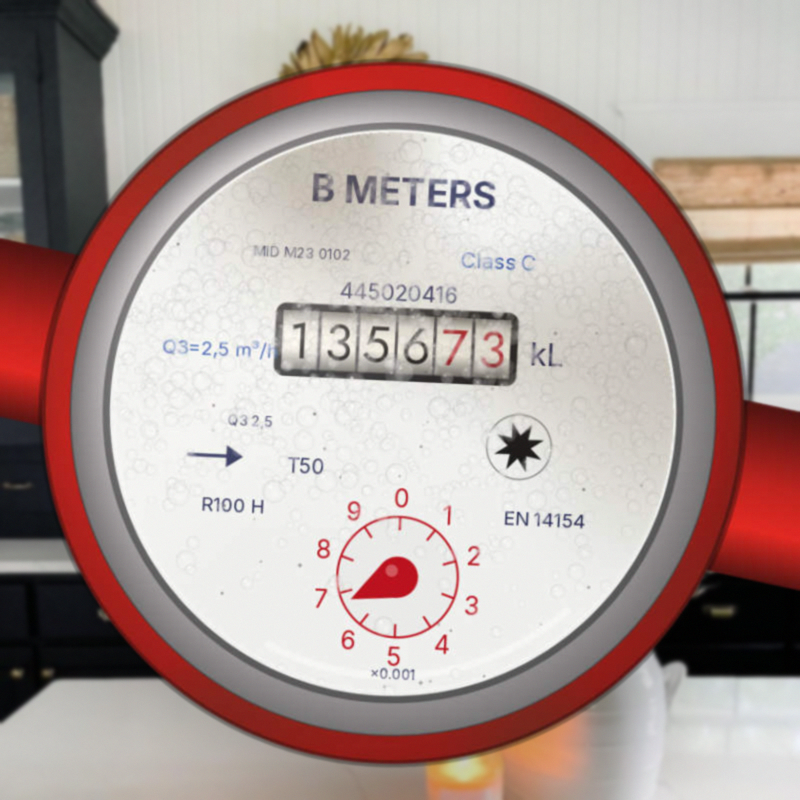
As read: 1356.736; kL
